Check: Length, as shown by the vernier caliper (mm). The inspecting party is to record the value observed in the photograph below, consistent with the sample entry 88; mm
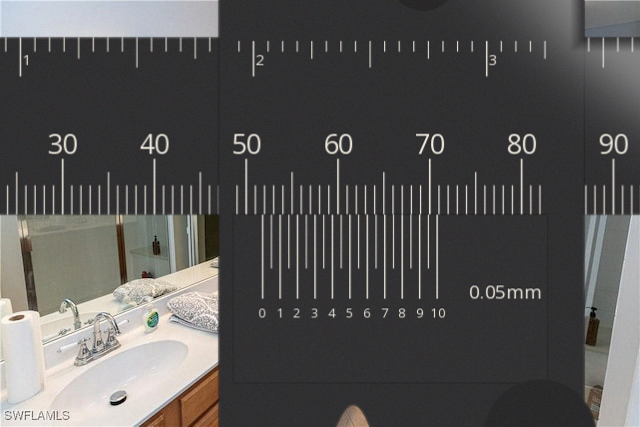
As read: 51.8; mm
